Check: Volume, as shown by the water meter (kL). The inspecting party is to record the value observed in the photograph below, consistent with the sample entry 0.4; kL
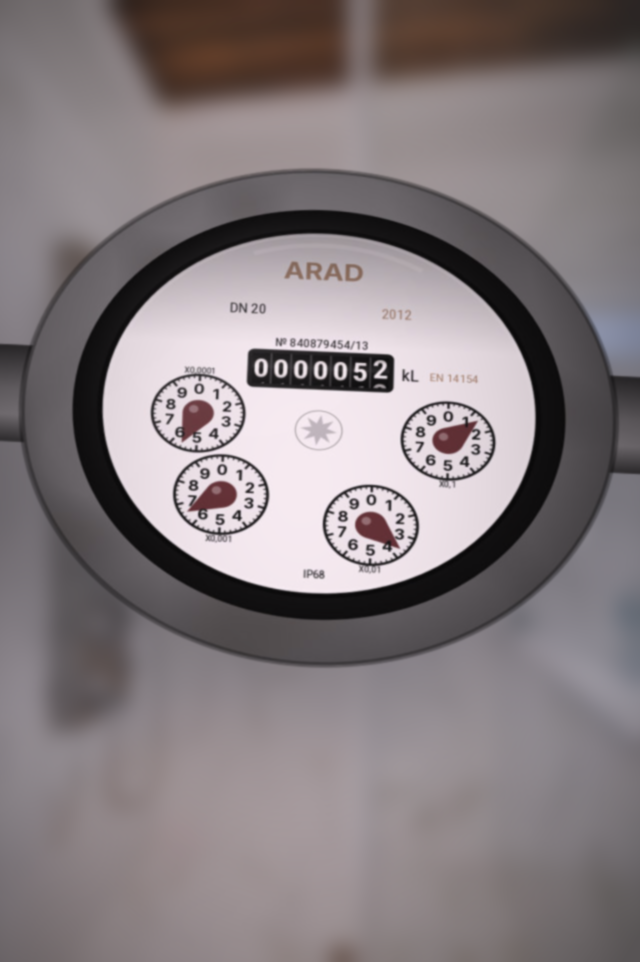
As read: 52.1365; kL
